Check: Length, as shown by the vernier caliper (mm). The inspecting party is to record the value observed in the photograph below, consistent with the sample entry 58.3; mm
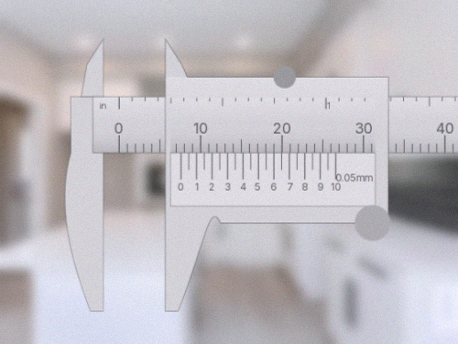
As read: 7.6; mm
